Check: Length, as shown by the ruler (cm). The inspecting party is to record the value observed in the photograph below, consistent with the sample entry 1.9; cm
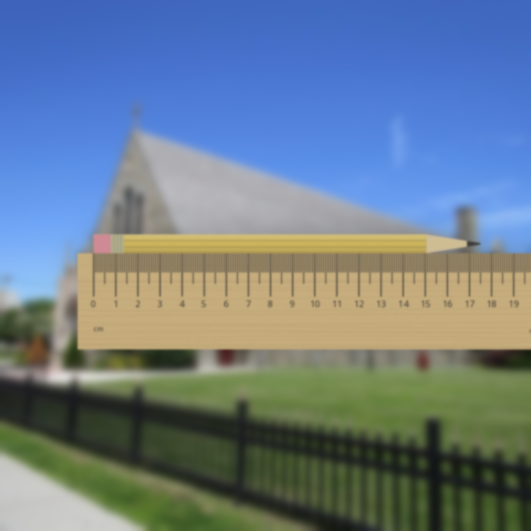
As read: 17.5; cm
